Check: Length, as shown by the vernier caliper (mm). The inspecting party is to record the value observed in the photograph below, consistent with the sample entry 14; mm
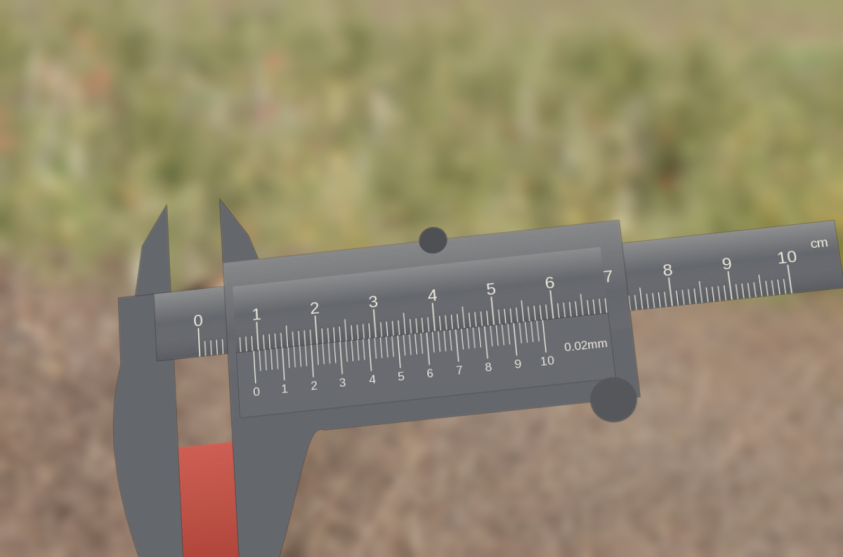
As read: 9.2; mm
